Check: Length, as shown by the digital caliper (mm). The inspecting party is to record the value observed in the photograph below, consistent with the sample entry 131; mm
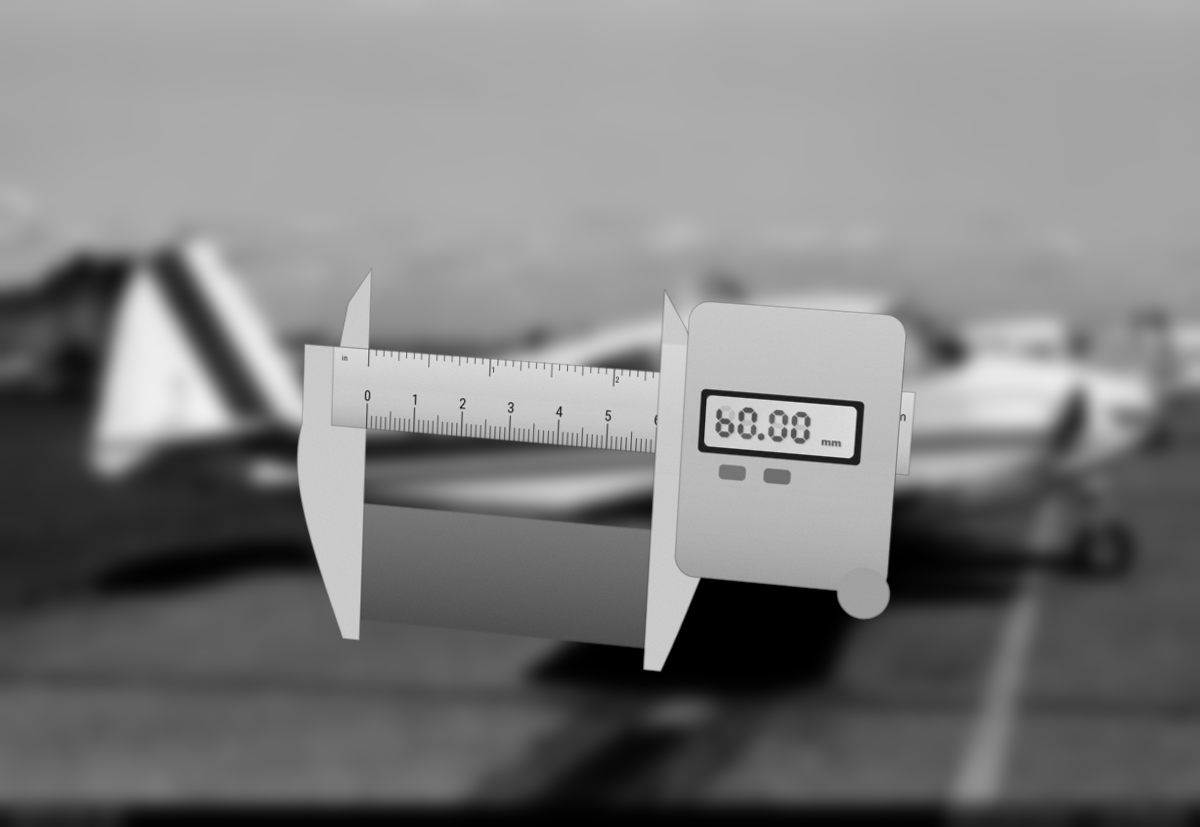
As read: 60.00; mm
